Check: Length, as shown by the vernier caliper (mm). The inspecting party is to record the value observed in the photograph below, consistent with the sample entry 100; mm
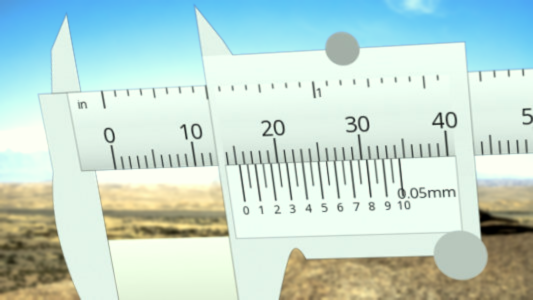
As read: 15.4; mm
